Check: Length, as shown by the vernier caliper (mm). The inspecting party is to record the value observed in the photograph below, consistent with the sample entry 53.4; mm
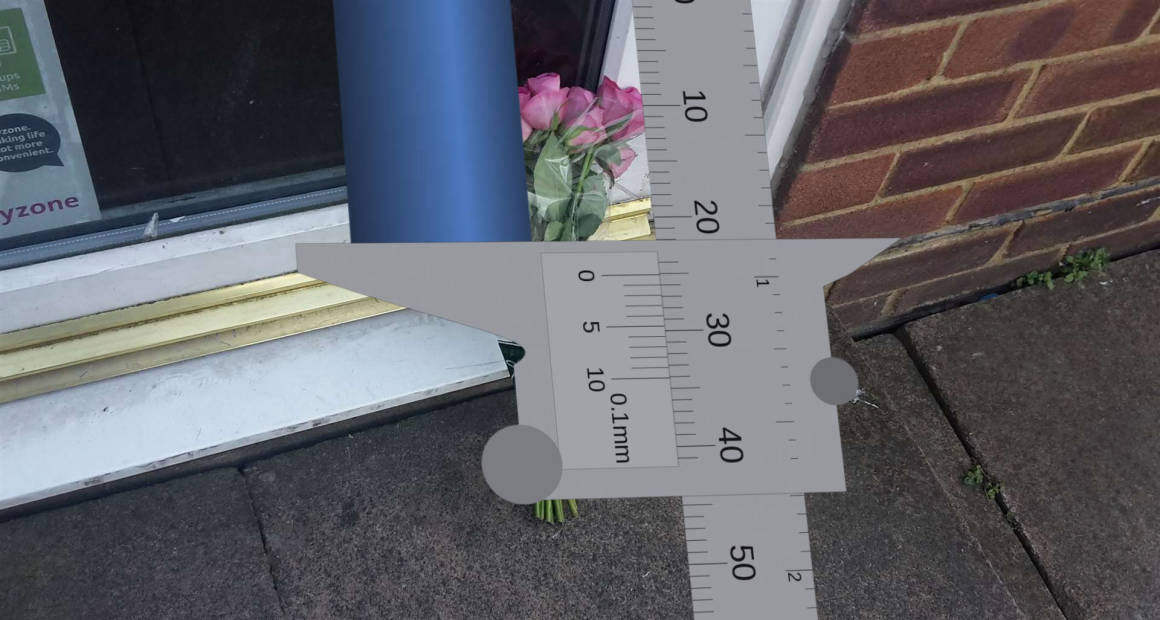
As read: 25.1; mm
